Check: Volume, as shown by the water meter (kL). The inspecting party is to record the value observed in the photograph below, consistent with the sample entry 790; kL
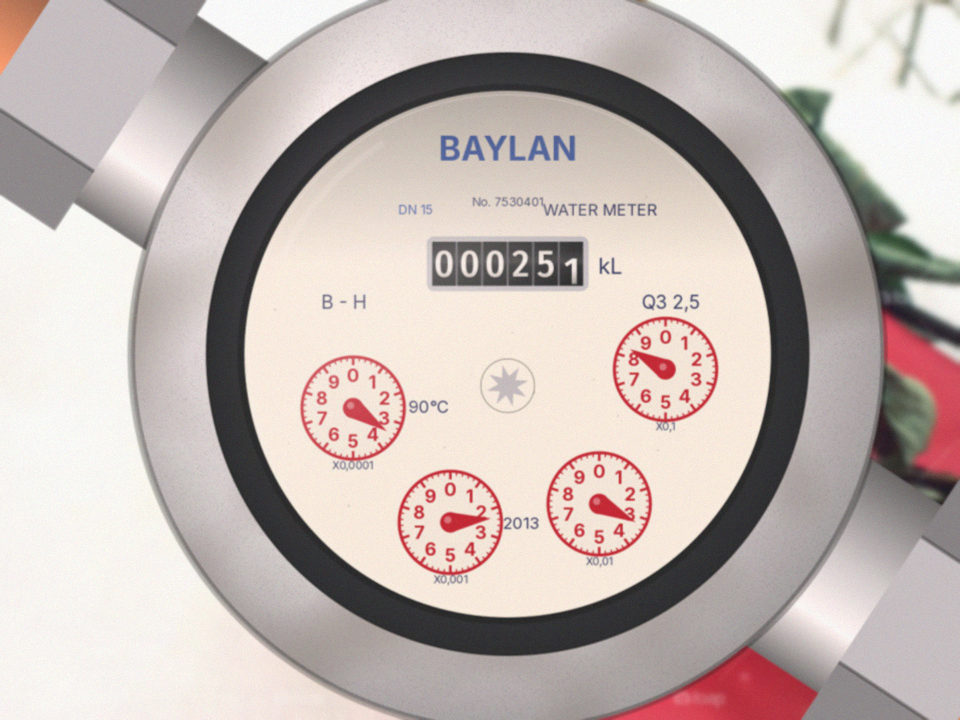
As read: 250.8323; kL
